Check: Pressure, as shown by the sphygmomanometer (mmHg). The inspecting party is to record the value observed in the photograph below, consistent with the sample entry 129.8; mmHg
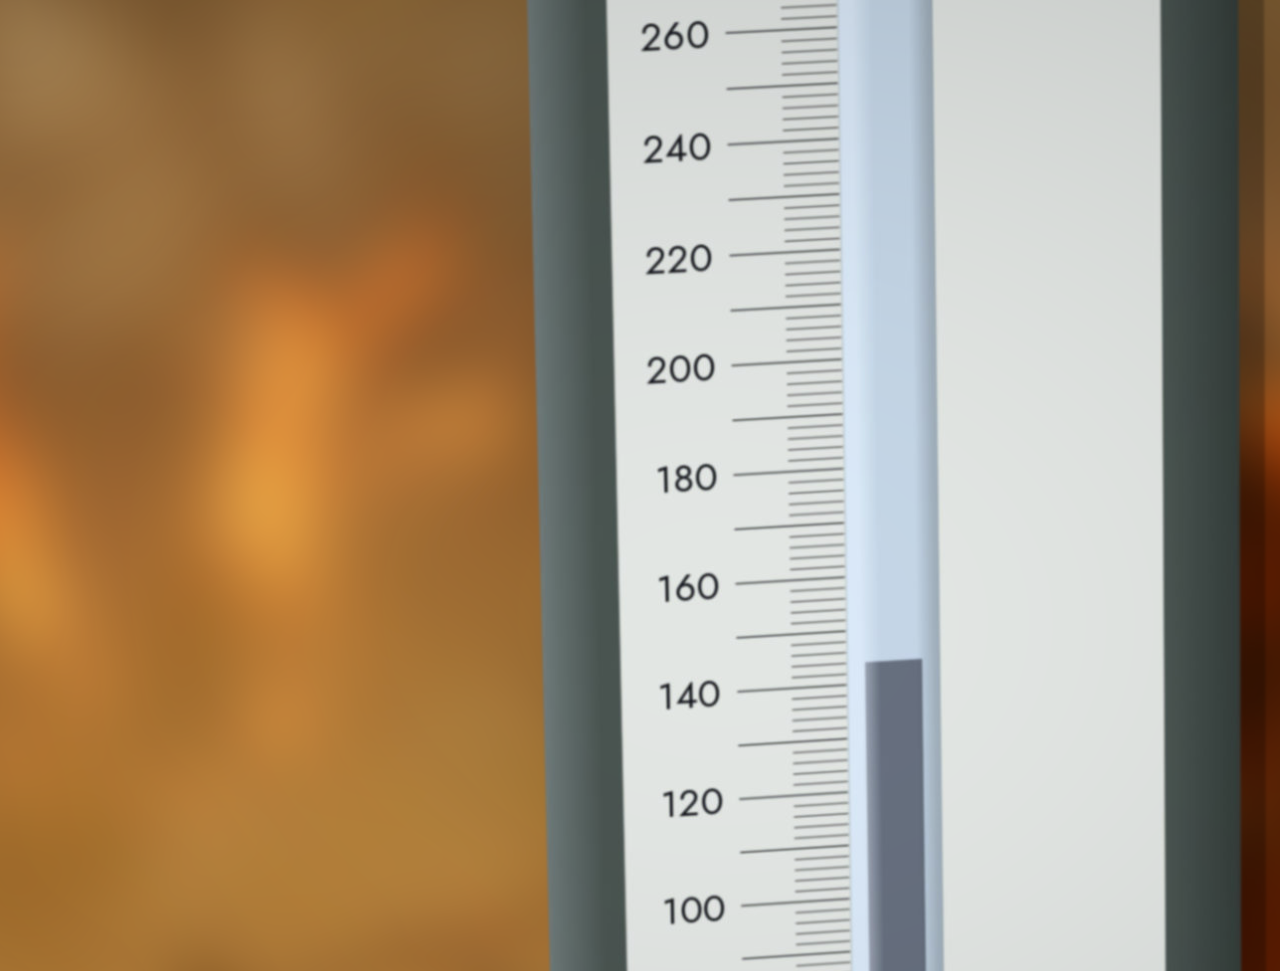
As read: 144; mmHg
